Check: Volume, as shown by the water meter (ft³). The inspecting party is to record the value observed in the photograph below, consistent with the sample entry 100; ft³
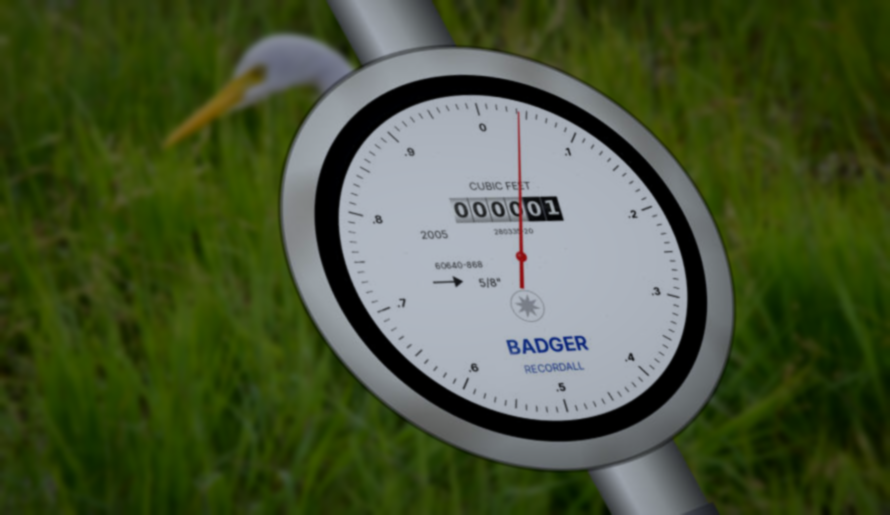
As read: 1.04; ft³
